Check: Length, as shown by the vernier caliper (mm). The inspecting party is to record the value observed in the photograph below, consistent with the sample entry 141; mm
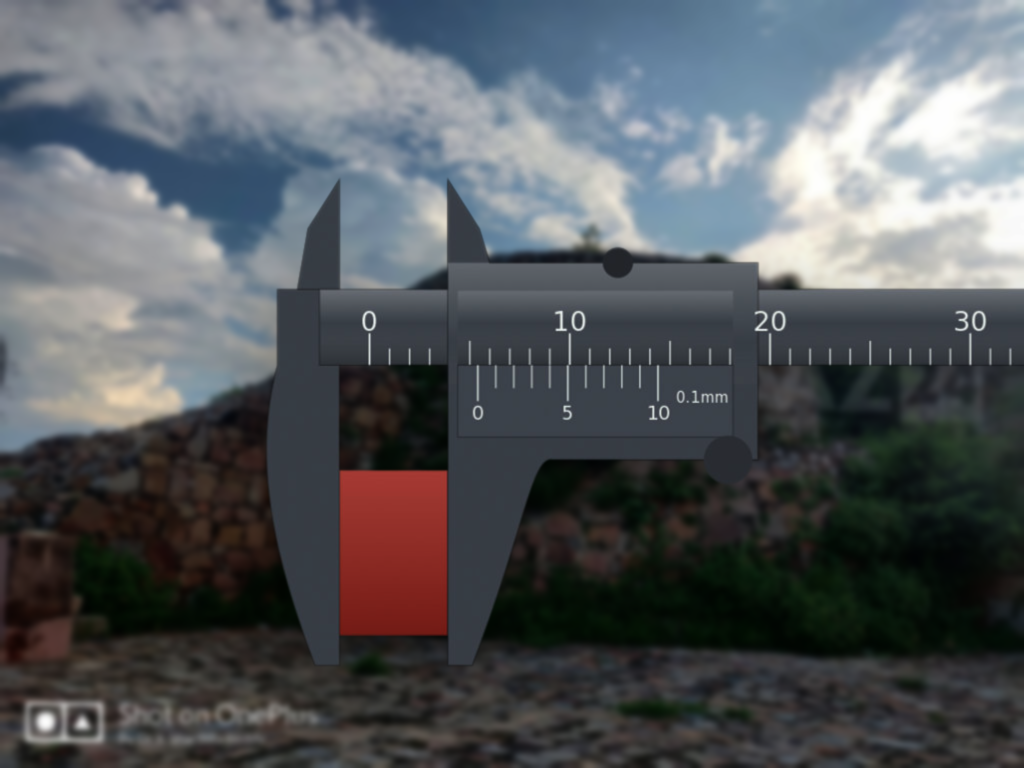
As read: 5.4; mm
